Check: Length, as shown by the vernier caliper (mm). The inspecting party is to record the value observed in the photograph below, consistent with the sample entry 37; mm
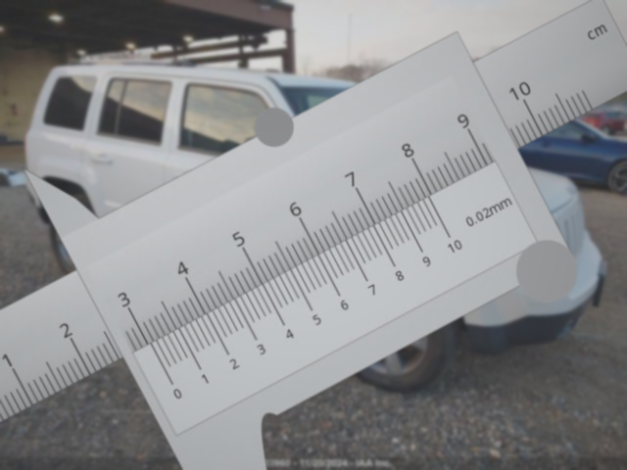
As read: 30.5; mm
